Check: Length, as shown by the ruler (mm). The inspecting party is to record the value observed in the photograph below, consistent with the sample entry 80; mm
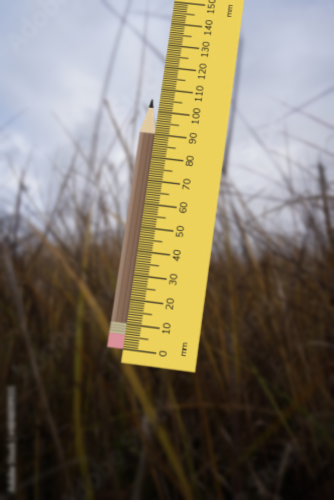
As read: 105; mm
